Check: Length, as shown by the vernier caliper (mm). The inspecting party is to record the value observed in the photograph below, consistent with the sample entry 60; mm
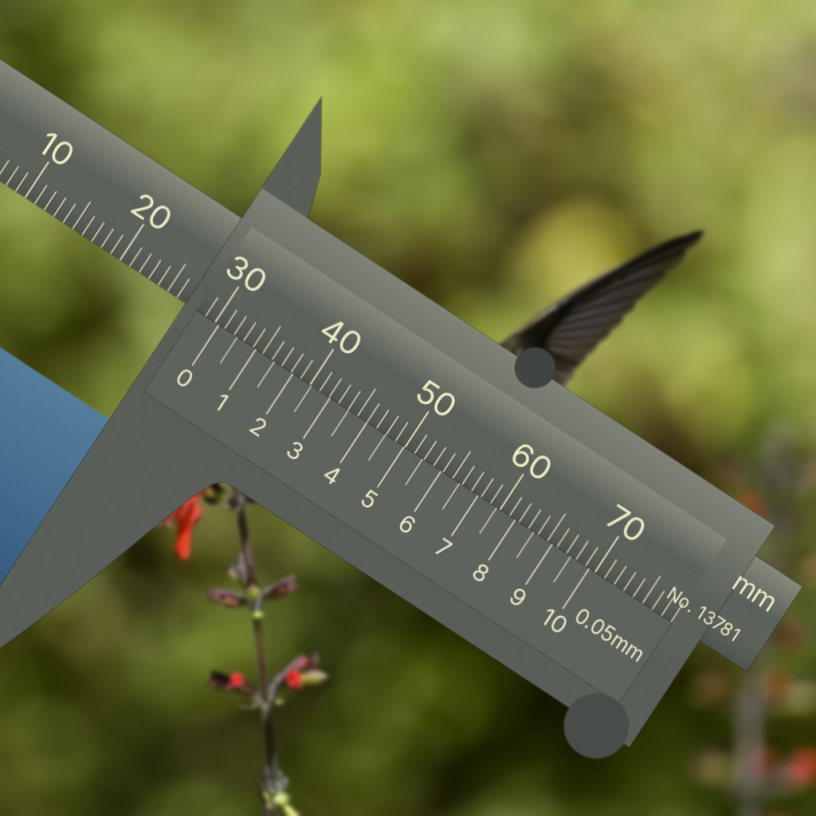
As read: 30.4; mm
